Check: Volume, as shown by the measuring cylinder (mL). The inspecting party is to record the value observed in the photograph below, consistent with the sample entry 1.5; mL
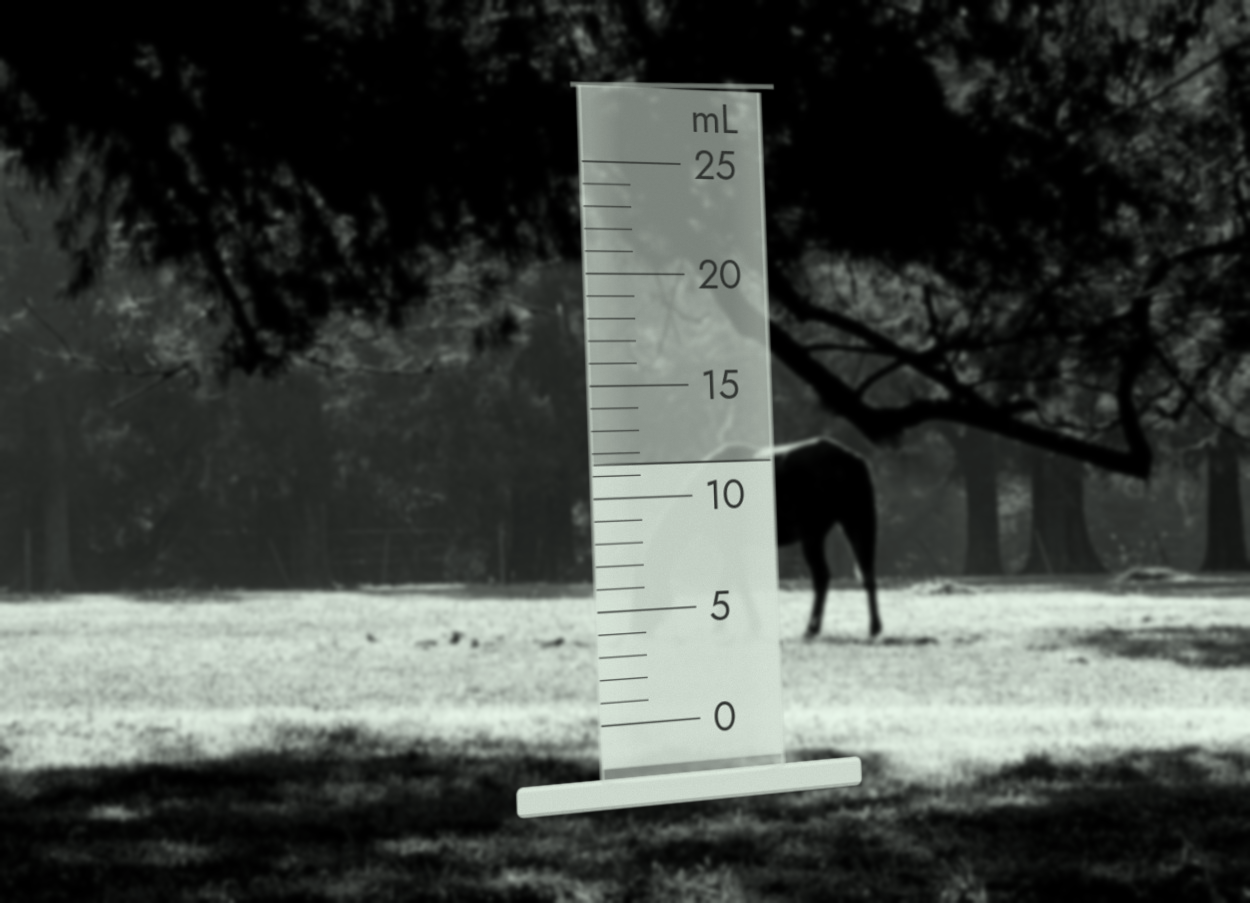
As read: 11.5; mL
